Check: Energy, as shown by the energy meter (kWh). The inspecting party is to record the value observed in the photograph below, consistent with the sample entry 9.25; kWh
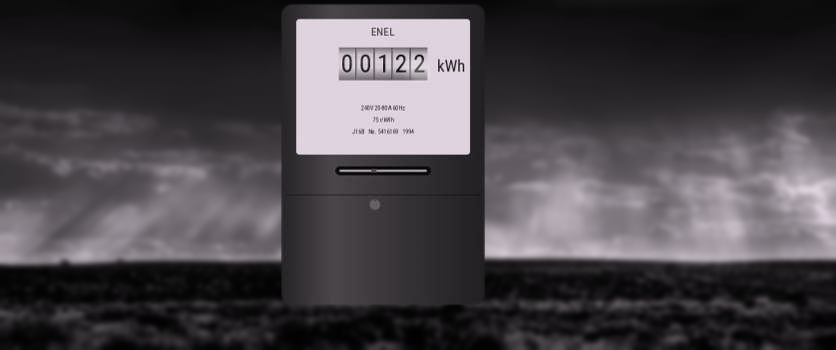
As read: 122; kWh
